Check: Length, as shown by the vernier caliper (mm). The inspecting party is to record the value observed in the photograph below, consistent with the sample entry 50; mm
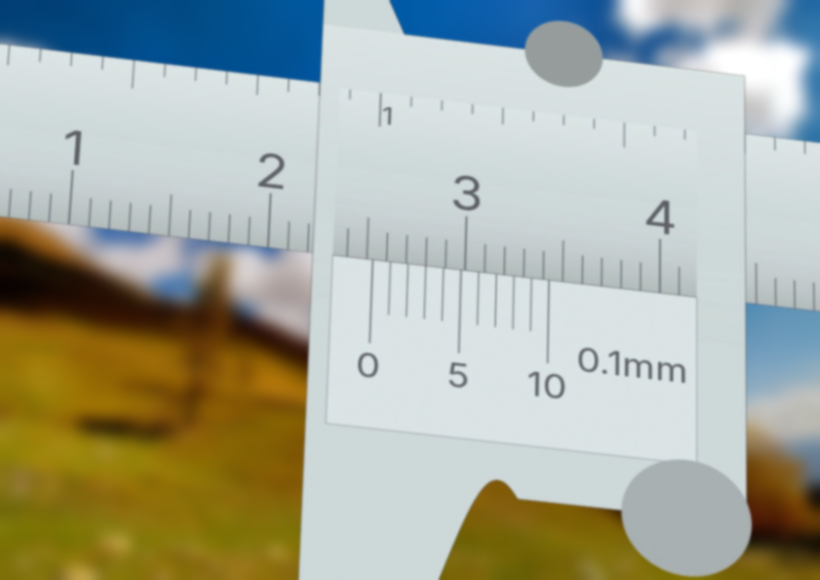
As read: 25.3; mm
